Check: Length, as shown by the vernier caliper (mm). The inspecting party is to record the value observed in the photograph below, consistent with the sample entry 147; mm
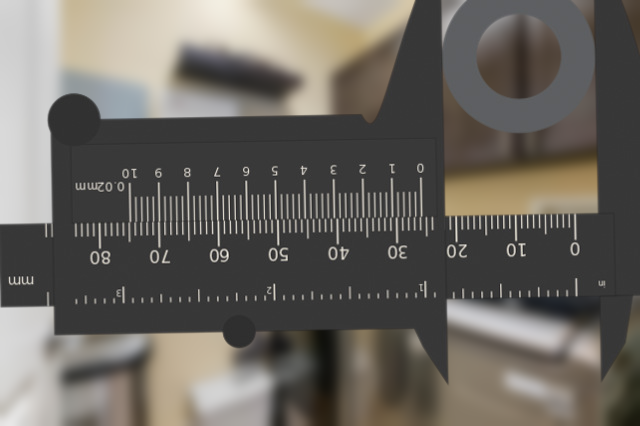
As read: 25.8; mm
